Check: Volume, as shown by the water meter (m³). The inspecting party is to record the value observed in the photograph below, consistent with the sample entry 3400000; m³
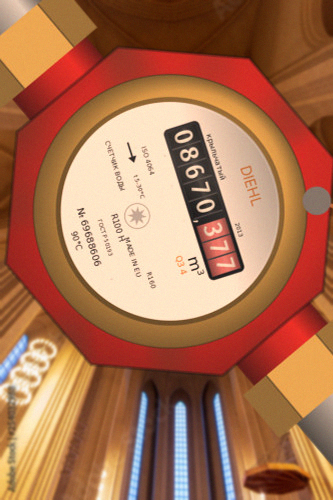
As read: 8670.377; m³
